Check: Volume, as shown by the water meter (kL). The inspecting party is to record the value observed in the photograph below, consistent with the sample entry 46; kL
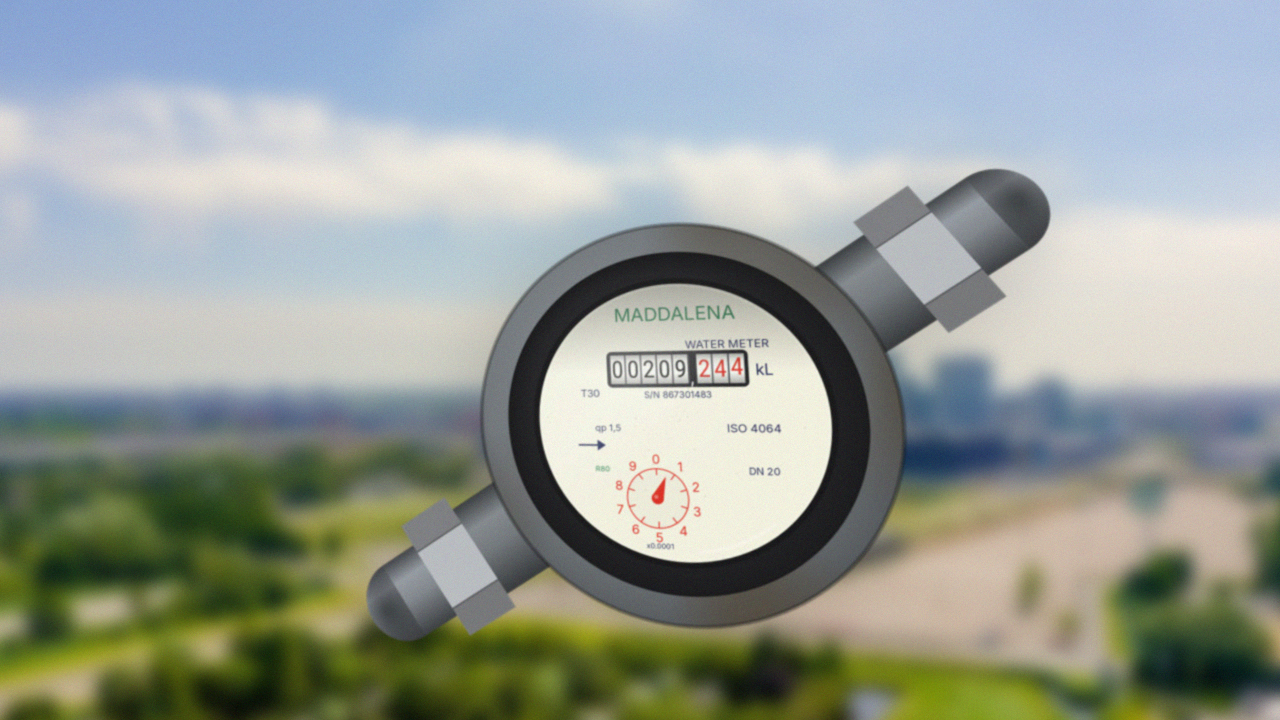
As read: 209.2440; kL
